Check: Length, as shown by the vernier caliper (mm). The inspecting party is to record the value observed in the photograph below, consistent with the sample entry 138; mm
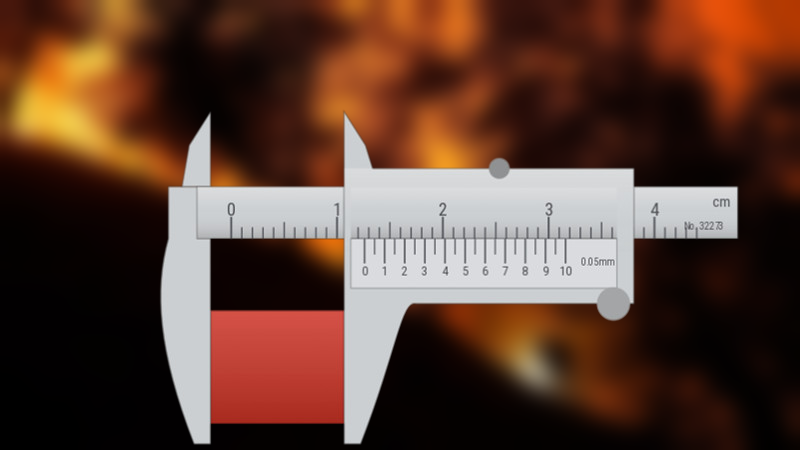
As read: 12.6; mm
